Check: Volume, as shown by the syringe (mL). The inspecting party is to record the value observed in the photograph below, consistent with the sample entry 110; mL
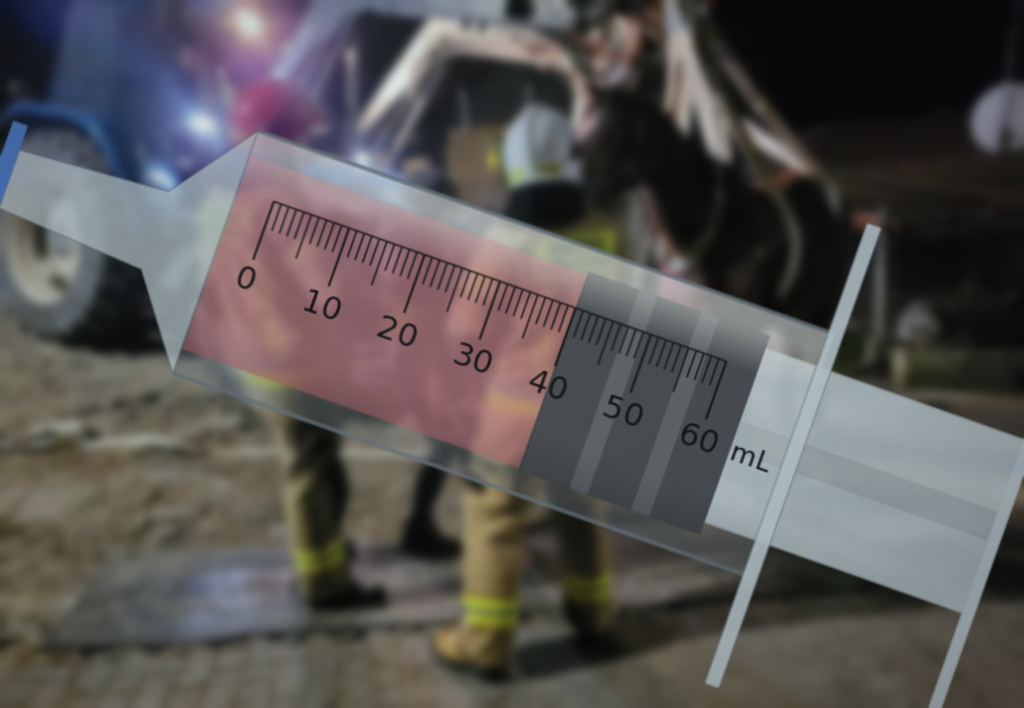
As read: 40; mL
